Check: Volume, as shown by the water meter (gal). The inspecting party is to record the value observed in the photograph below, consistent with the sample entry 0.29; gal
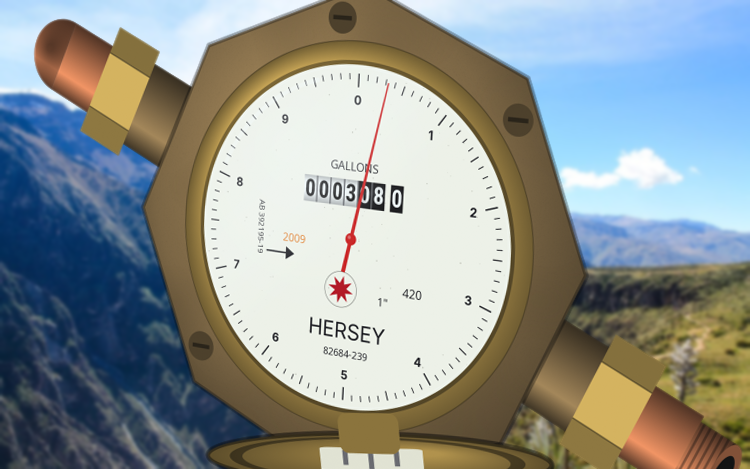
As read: 3080.3; gal
